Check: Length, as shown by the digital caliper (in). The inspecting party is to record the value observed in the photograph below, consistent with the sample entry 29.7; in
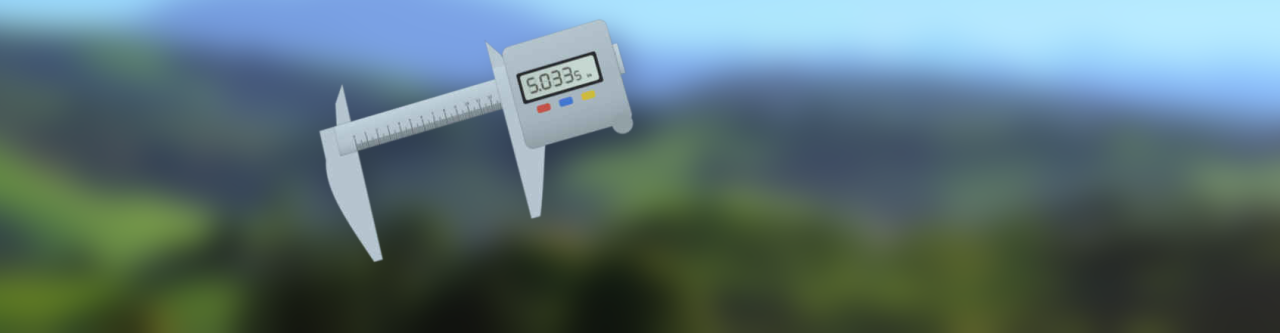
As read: 5.0335; in
